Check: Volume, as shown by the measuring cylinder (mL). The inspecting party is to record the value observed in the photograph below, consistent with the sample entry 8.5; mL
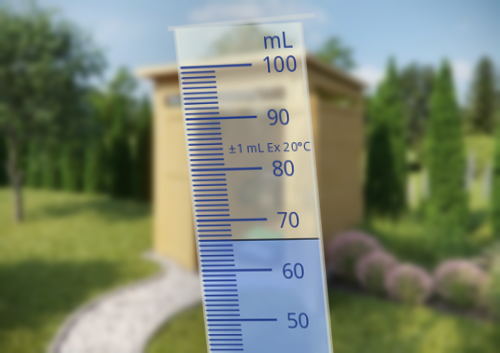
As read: 66; mL
